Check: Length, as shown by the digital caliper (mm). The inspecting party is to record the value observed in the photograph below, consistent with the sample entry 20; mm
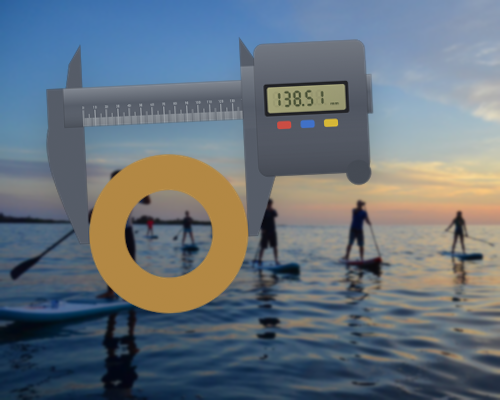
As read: 138.51; mm
